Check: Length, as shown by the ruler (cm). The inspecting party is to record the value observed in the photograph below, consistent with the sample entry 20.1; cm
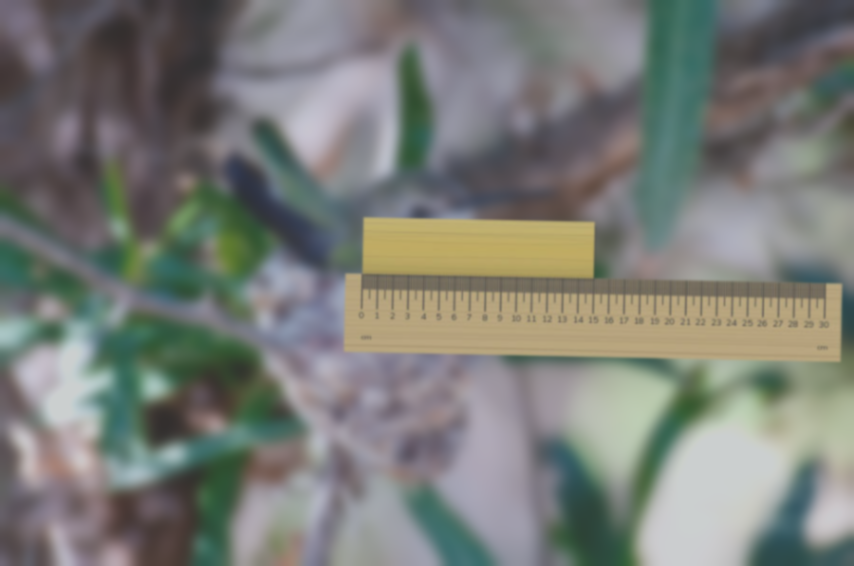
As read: 15; cm
